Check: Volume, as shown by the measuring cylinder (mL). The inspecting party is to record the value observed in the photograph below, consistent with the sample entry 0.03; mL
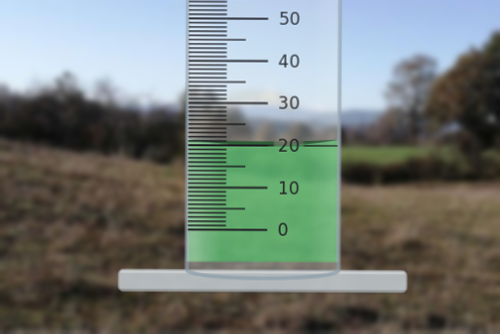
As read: 20; mL
